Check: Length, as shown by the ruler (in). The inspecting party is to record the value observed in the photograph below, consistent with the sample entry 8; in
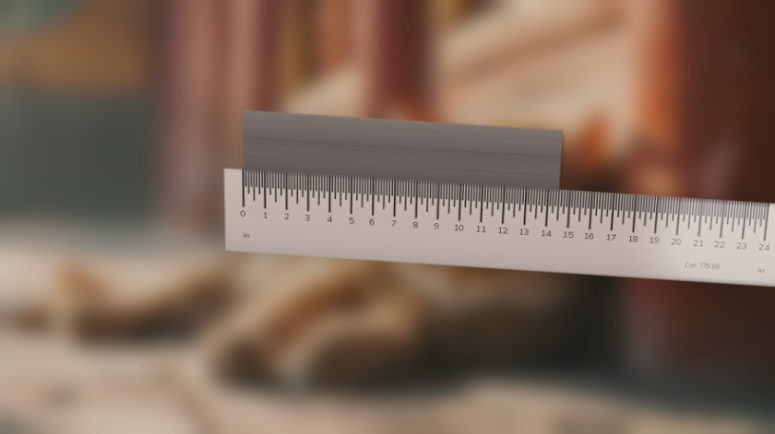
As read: 14.5; in
